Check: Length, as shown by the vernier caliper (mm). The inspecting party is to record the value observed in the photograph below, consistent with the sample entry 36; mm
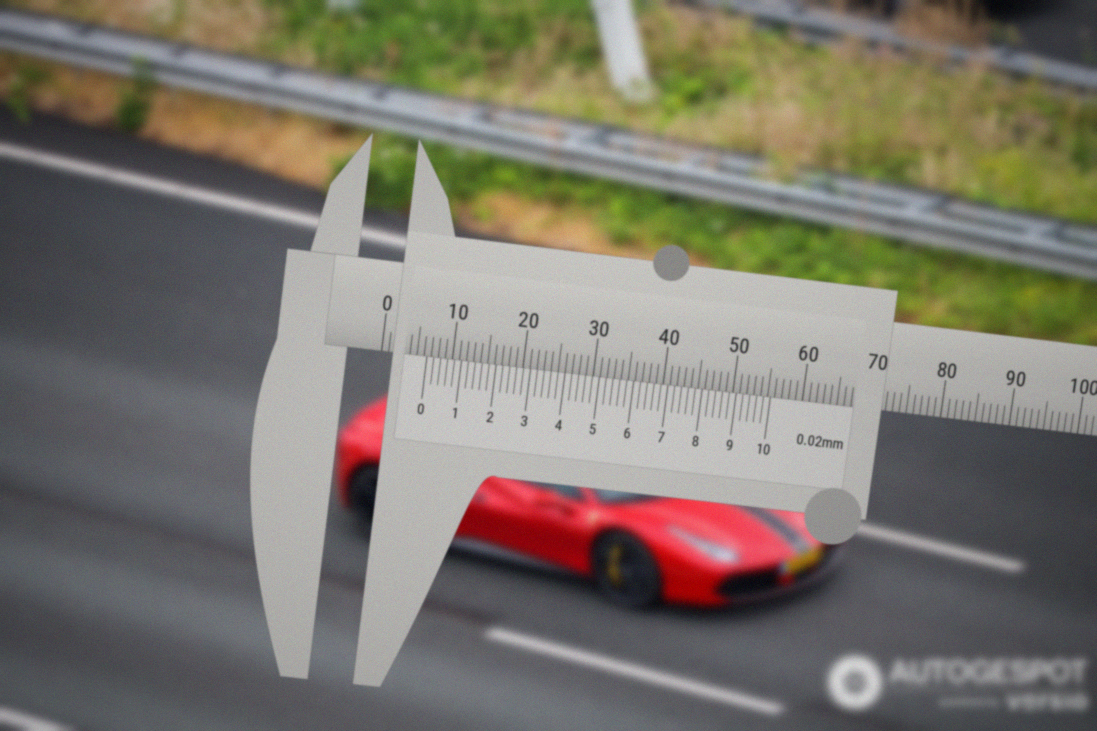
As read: 6.4; mm
